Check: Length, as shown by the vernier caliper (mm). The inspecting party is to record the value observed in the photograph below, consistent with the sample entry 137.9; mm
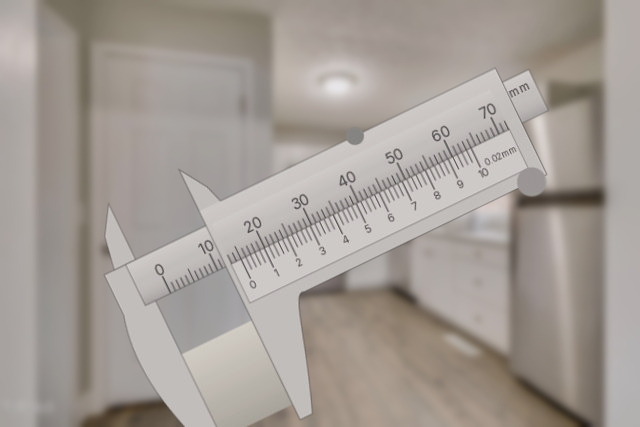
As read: 15.0; mm
